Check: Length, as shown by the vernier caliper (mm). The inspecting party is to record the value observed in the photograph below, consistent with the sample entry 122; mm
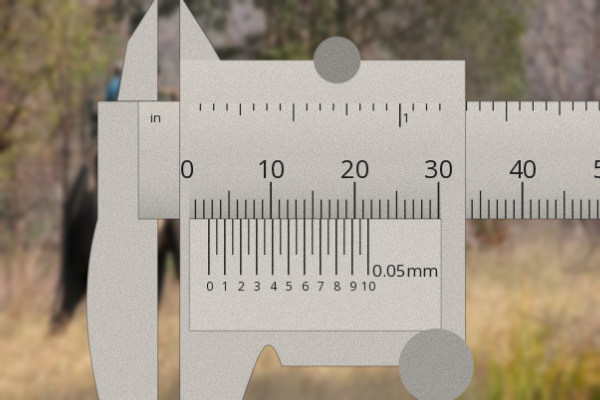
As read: 2.6; mm
